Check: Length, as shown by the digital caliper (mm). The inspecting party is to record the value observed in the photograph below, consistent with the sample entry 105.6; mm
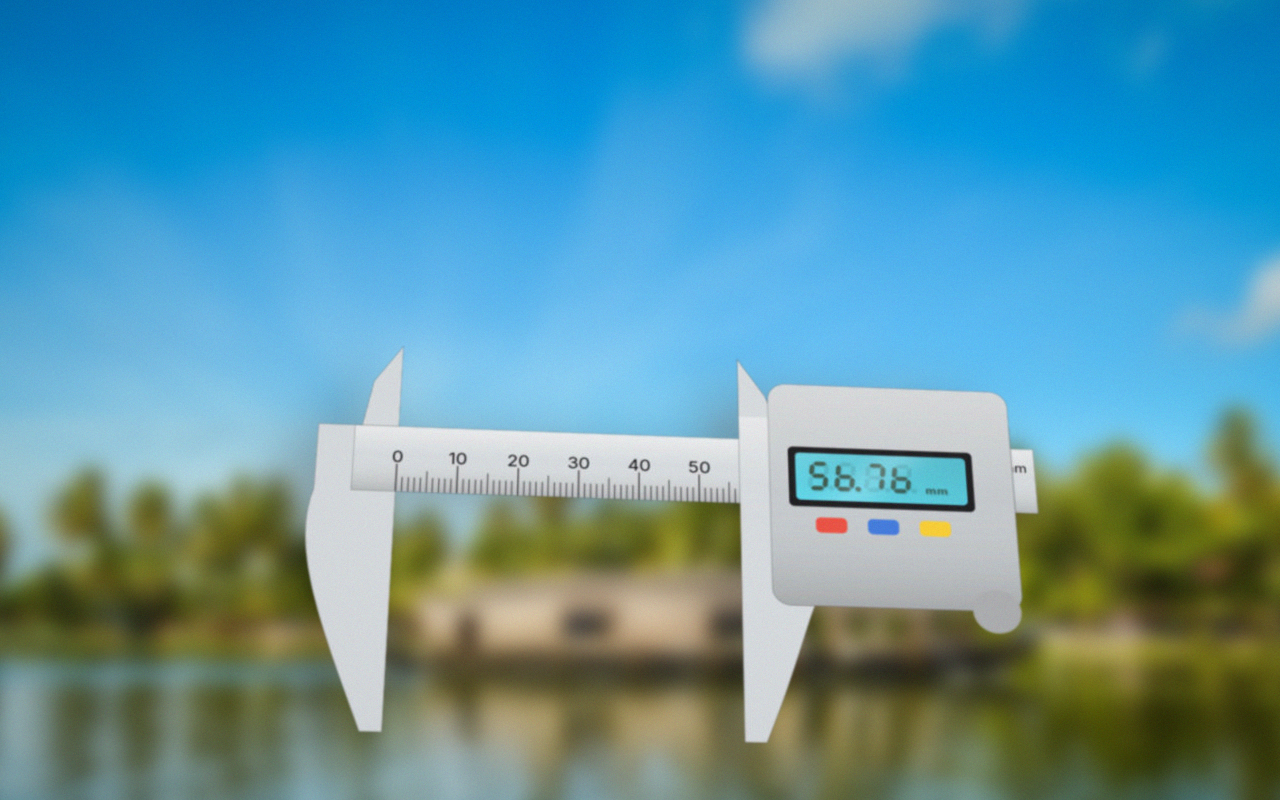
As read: 56.76; mm
